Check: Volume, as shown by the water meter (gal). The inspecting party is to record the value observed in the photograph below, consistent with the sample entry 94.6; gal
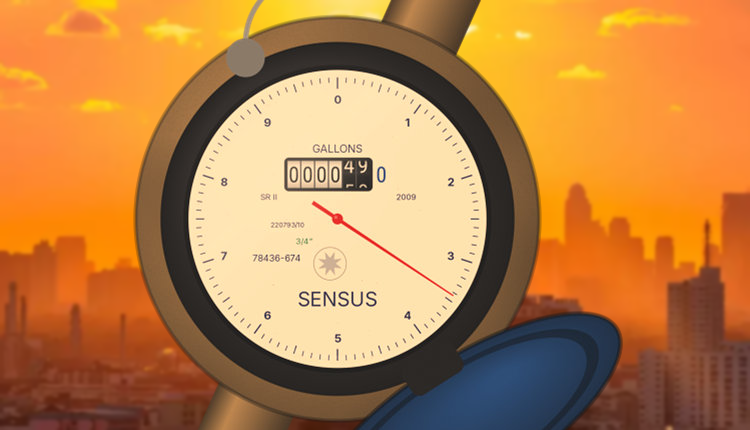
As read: 493.4; gal
